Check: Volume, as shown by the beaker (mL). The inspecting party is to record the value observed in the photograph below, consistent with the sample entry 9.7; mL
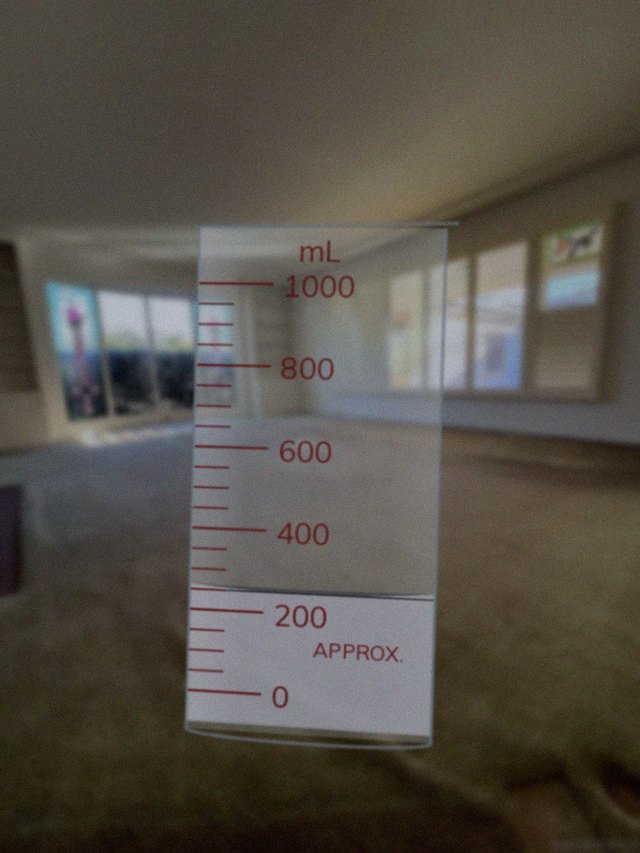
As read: 250; mL
